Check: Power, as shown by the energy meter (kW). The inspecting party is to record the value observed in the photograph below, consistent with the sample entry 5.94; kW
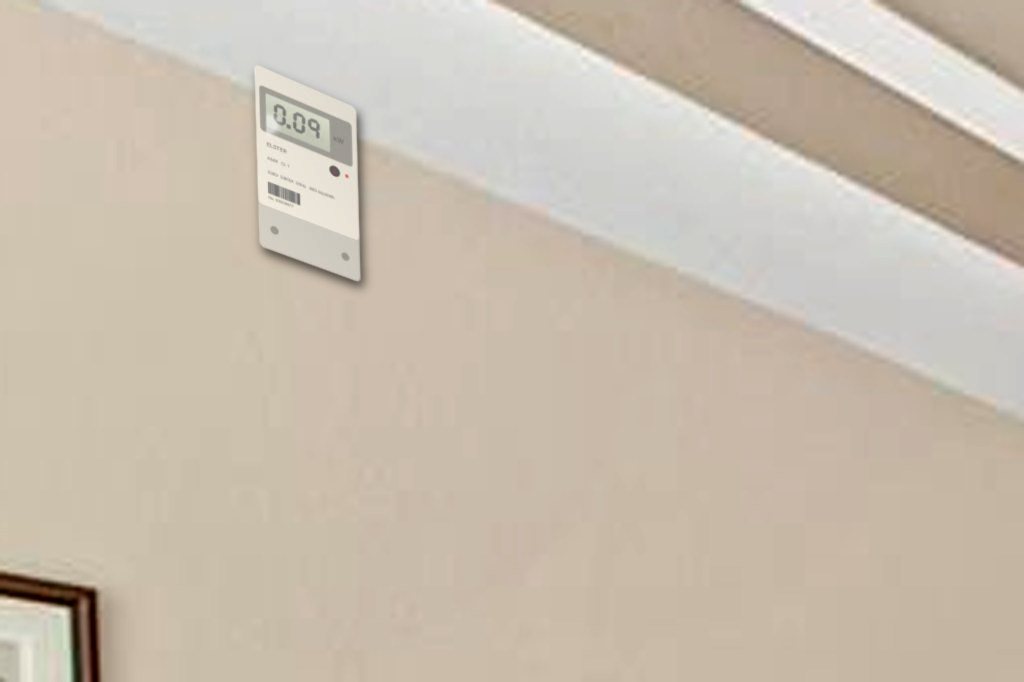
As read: 0.09; kW
